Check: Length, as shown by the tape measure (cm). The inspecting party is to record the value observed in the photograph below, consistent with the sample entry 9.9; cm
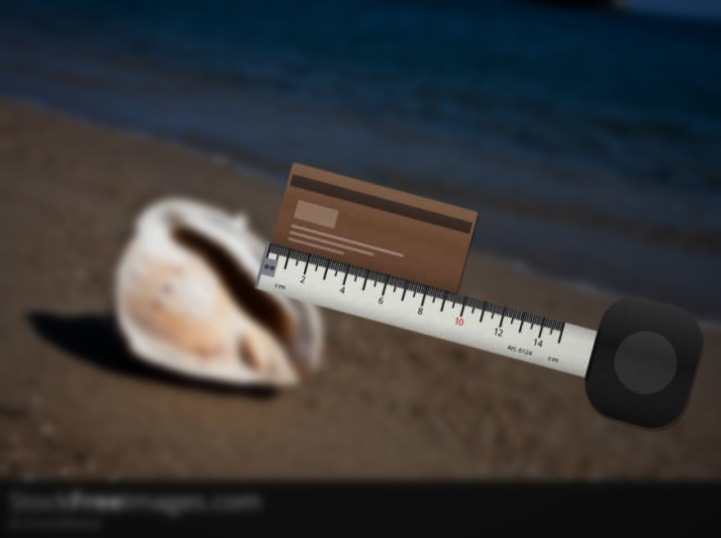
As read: 9.5; cm
